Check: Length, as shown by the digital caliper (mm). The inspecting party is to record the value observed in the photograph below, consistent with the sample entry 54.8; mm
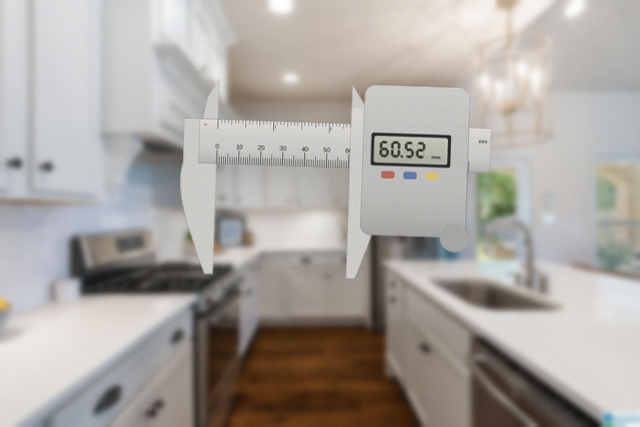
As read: 60.52; mm
